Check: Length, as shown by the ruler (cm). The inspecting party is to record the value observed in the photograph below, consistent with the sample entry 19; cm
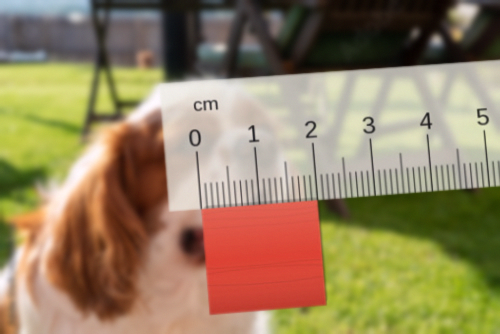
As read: 2; cm
